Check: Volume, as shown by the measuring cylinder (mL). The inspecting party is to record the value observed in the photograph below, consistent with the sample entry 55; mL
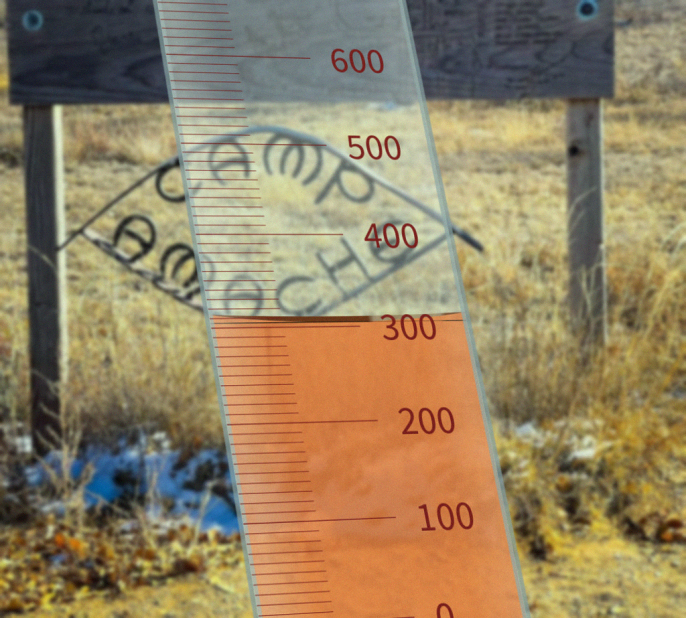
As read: 305; mL
